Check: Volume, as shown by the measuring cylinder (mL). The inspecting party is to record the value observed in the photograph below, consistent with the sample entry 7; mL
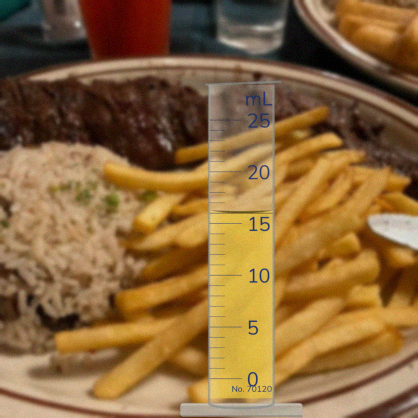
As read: 16; mL
